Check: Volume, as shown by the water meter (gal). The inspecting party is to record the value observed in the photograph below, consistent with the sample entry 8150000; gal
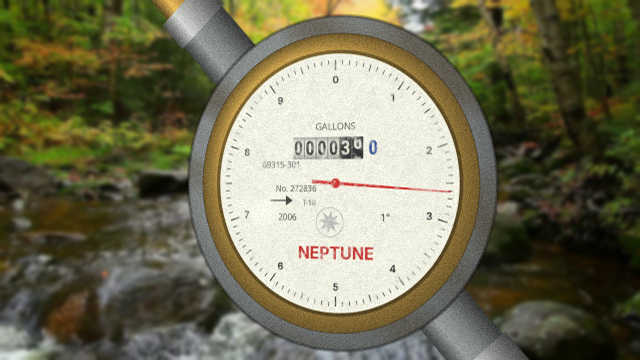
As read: 362.6; gal
